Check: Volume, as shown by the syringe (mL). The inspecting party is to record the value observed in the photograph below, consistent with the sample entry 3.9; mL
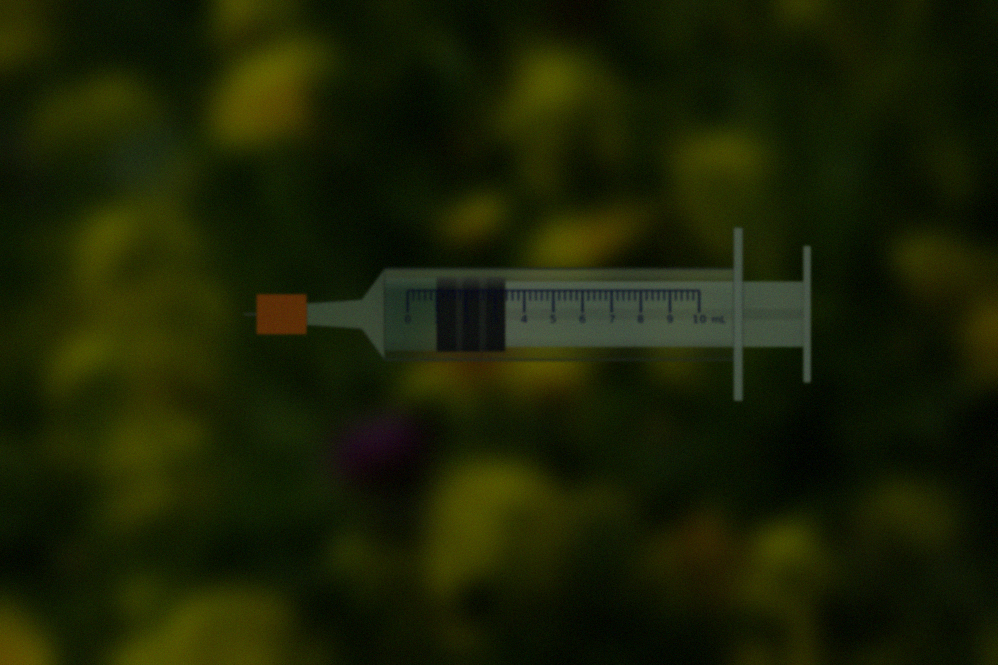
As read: 1; mL
